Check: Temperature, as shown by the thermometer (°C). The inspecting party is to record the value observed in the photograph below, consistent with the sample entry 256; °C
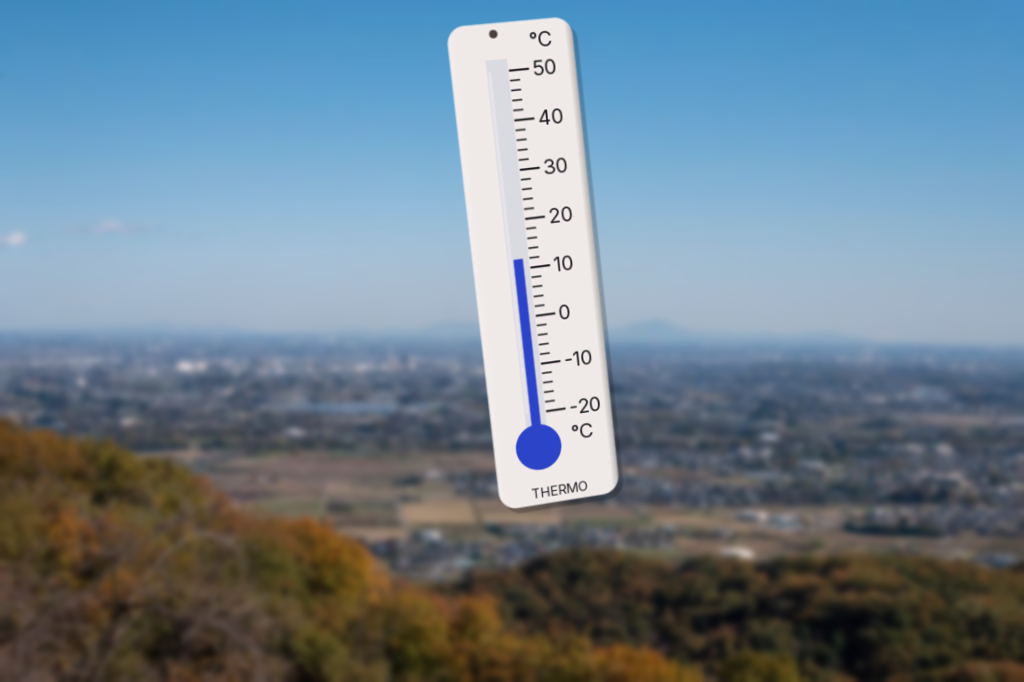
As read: 12; °C
